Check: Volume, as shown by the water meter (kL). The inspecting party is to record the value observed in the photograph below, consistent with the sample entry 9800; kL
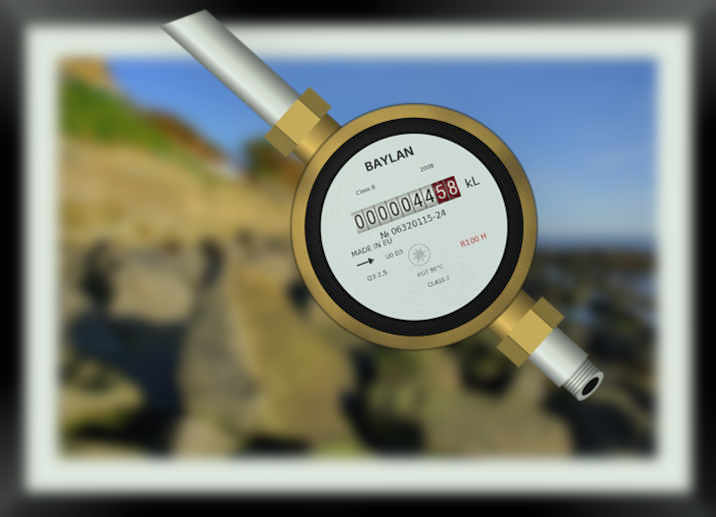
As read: 44.58; kL
